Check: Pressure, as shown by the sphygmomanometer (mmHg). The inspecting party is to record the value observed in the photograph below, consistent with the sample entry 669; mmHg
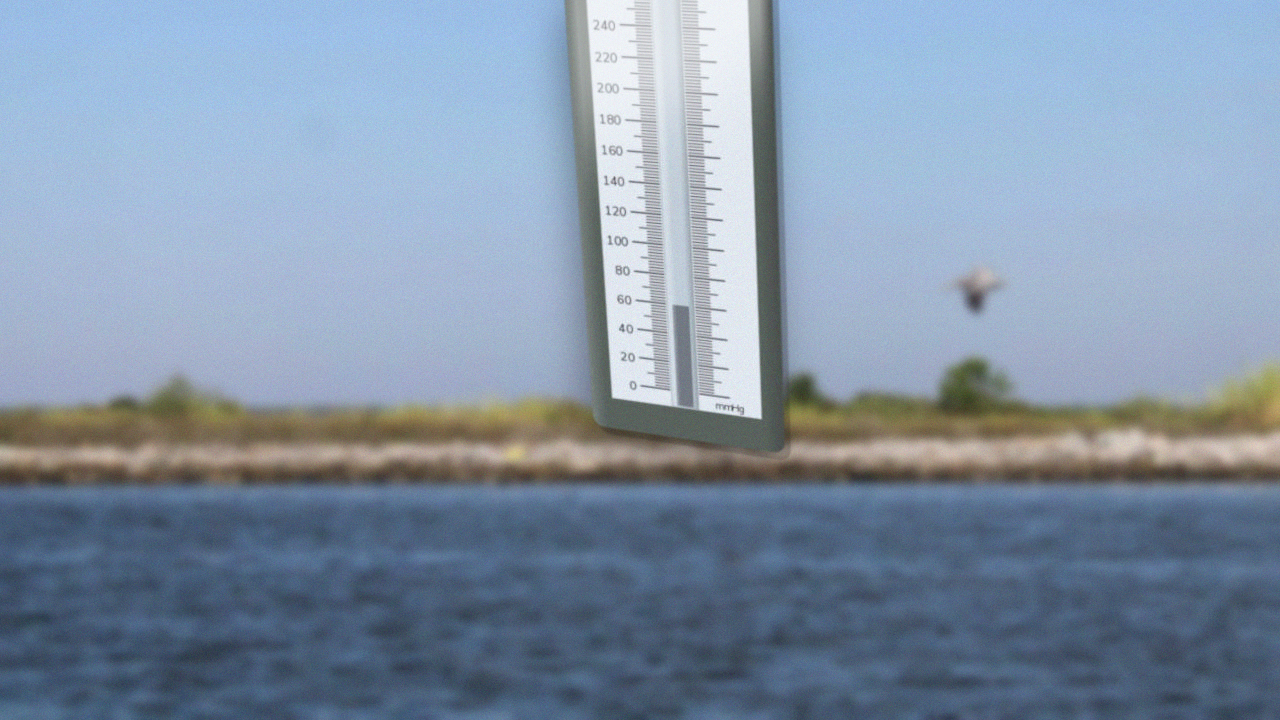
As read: 60; mmHg
